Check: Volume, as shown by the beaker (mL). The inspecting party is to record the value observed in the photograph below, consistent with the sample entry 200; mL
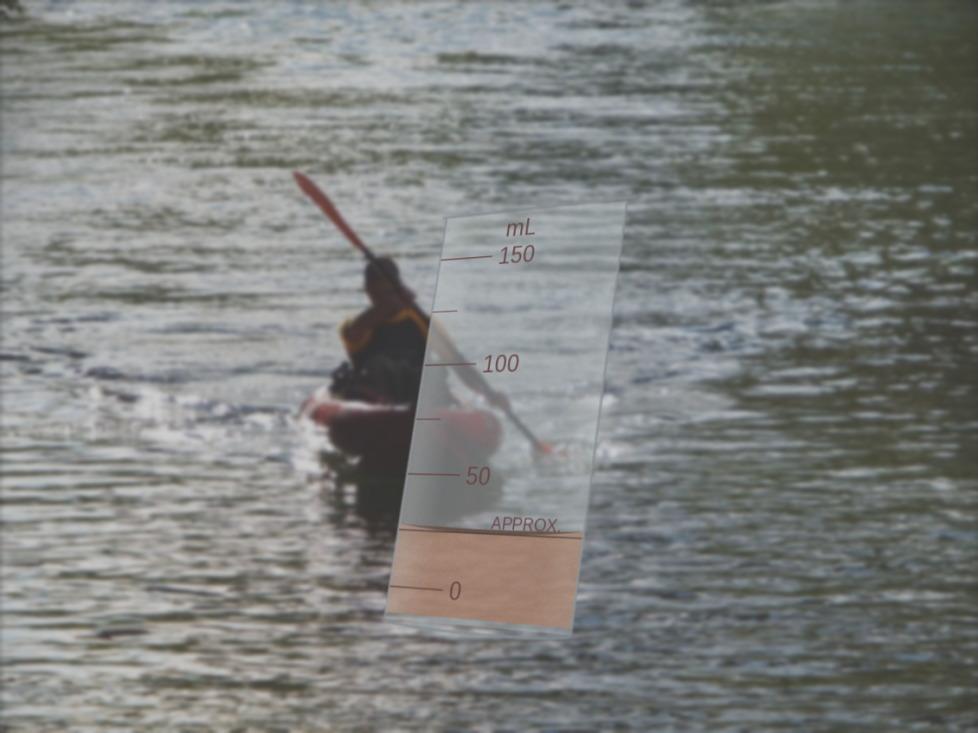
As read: 25; mL
